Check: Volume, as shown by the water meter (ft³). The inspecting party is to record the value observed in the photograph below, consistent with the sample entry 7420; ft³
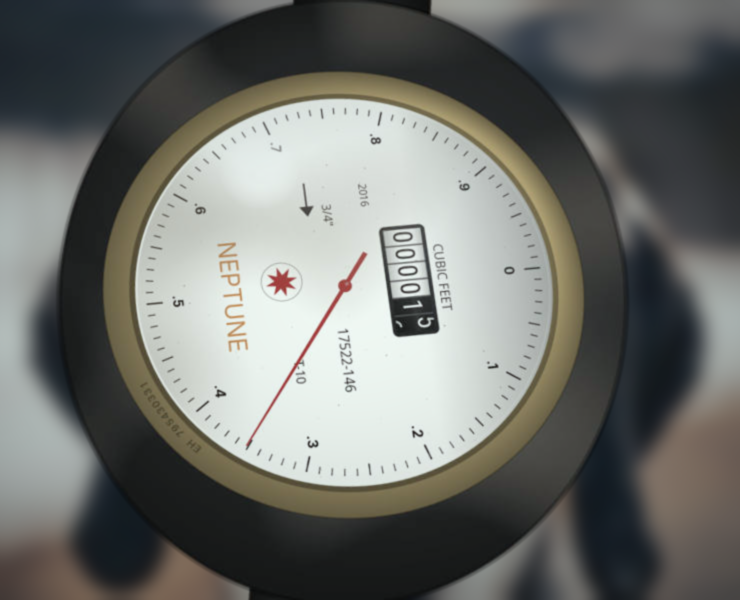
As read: 15.35; ft³
